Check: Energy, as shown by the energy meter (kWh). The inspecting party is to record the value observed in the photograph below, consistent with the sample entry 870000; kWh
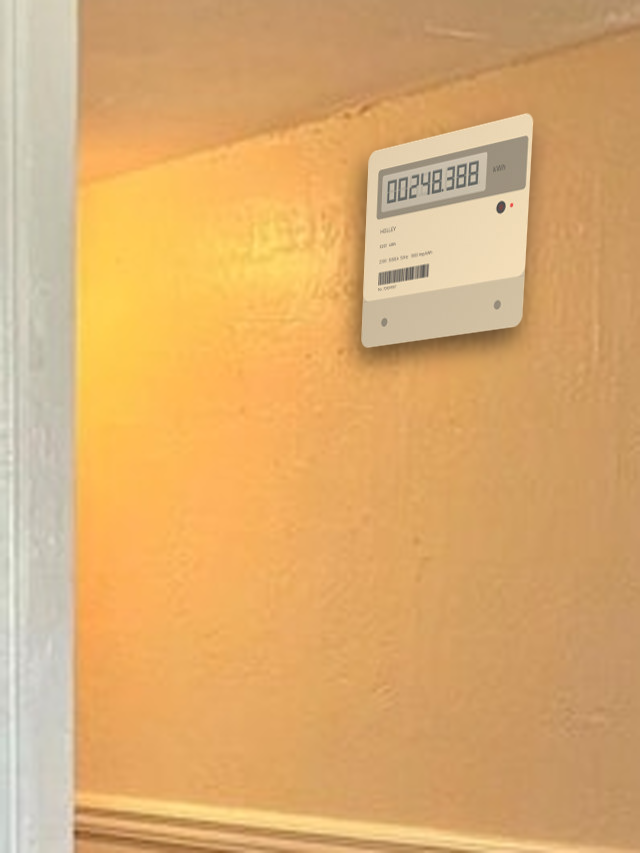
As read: 248.388; kWh
